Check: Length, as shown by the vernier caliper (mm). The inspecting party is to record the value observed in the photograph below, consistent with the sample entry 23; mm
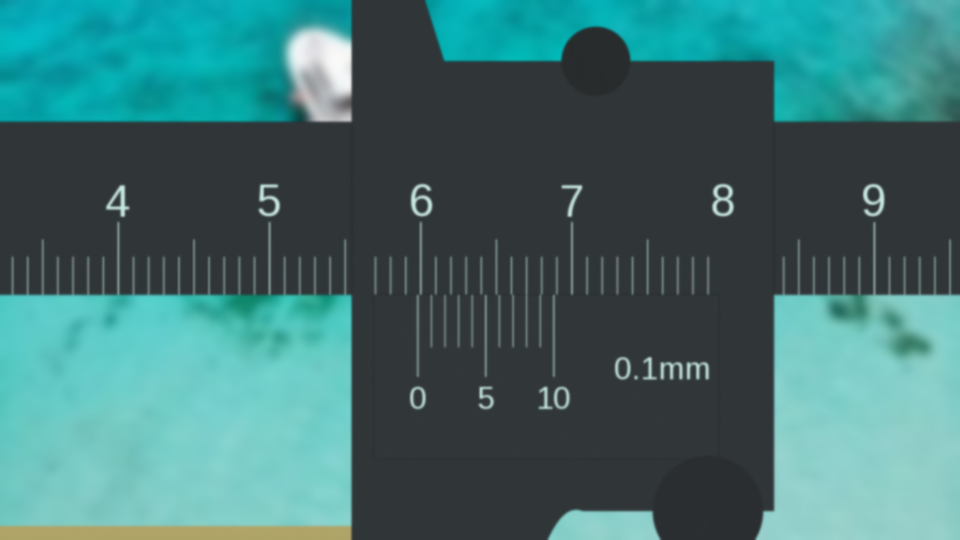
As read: 59.8; mm
